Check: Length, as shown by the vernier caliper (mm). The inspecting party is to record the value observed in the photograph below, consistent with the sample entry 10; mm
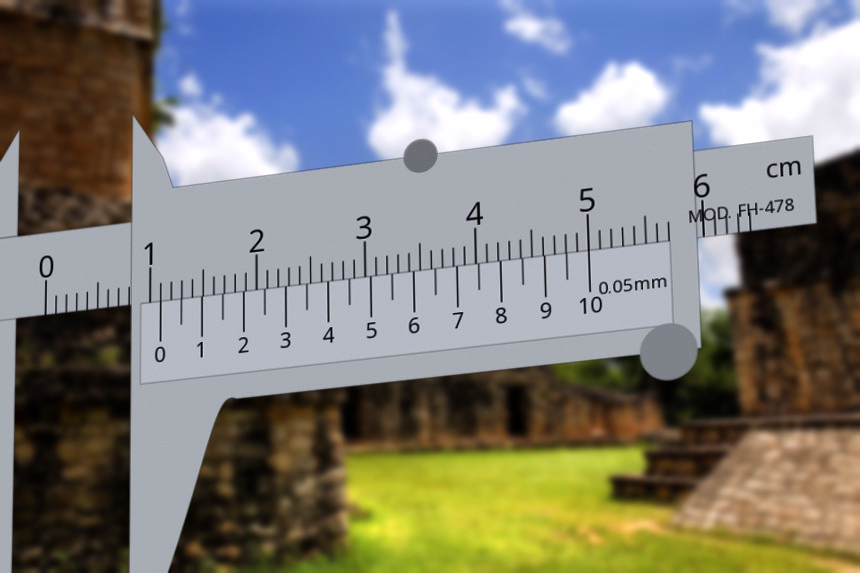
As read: 11.0; mm
